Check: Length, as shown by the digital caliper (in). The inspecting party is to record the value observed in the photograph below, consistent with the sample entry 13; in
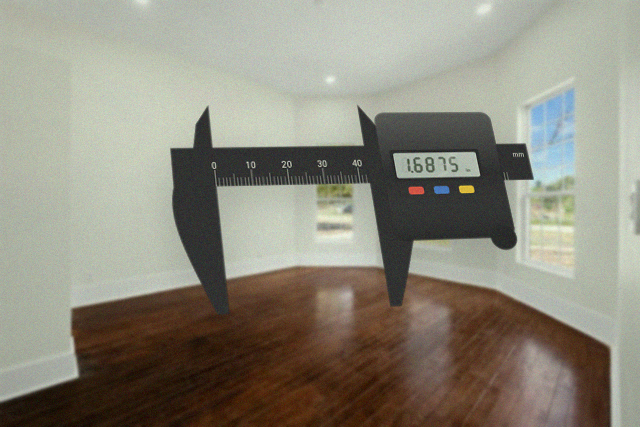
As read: 1.6875; in
